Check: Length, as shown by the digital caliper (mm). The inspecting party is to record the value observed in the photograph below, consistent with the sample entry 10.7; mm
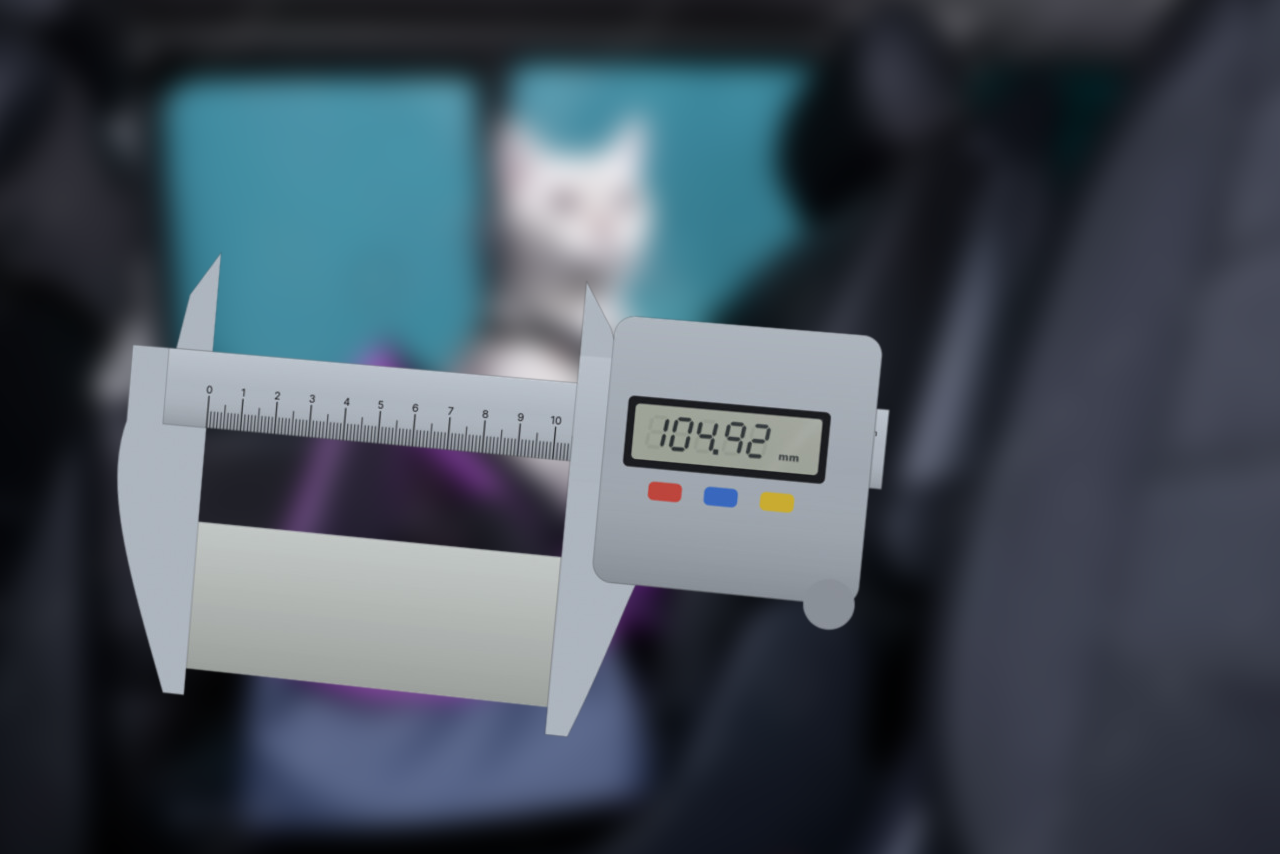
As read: 104.92; mm
